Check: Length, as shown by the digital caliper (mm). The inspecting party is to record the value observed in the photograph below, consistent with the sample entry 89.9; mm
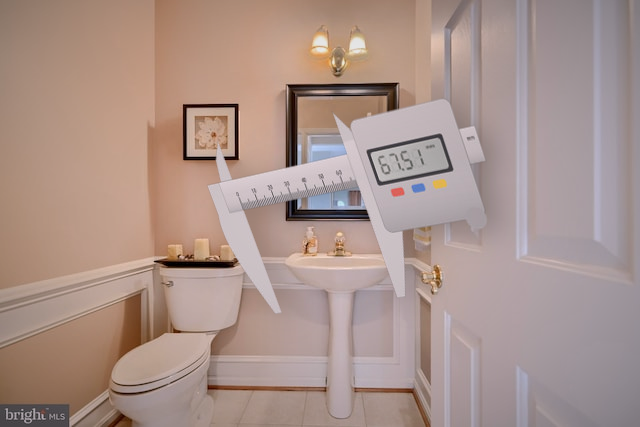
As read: 67.51; mm
